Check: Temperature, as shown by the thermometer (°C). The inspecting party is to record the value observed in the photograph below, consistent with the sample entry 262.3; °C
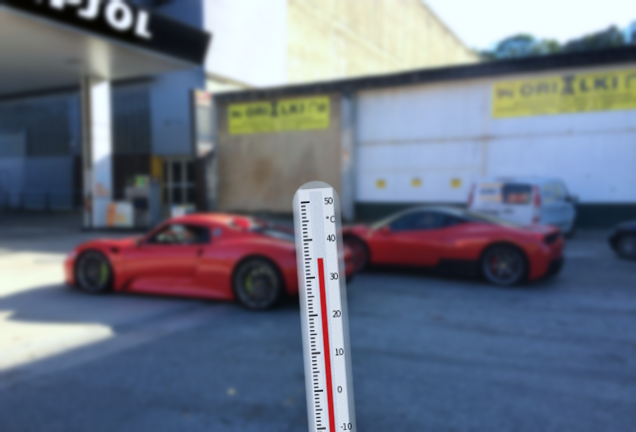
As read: 35; °C
